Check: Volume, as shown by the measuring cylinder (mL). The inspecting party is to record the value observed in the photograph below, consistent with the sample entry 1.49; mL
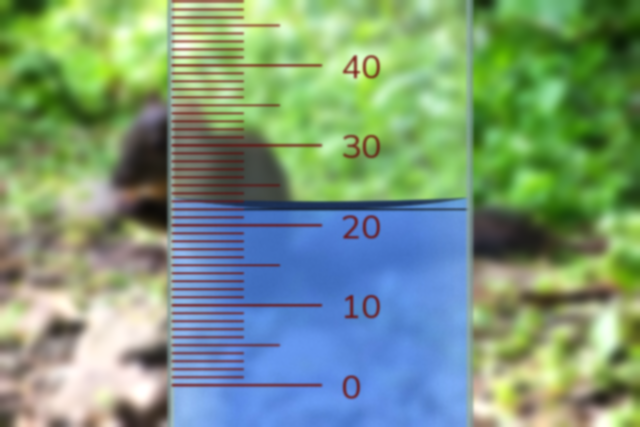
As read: 22; mL
